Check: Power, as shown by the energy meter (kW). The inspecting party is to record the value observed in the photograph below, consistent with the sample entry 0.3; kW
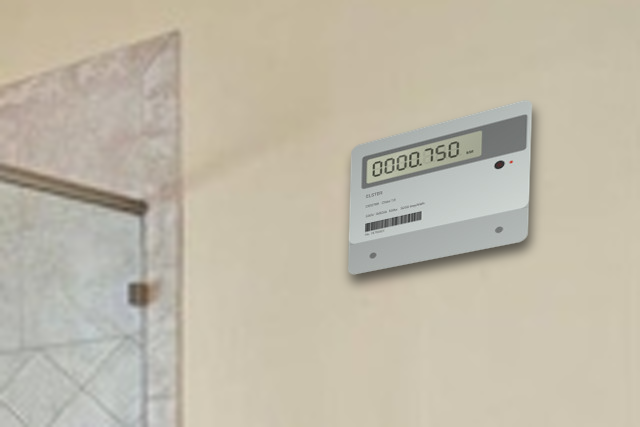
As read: 0.750; kW
